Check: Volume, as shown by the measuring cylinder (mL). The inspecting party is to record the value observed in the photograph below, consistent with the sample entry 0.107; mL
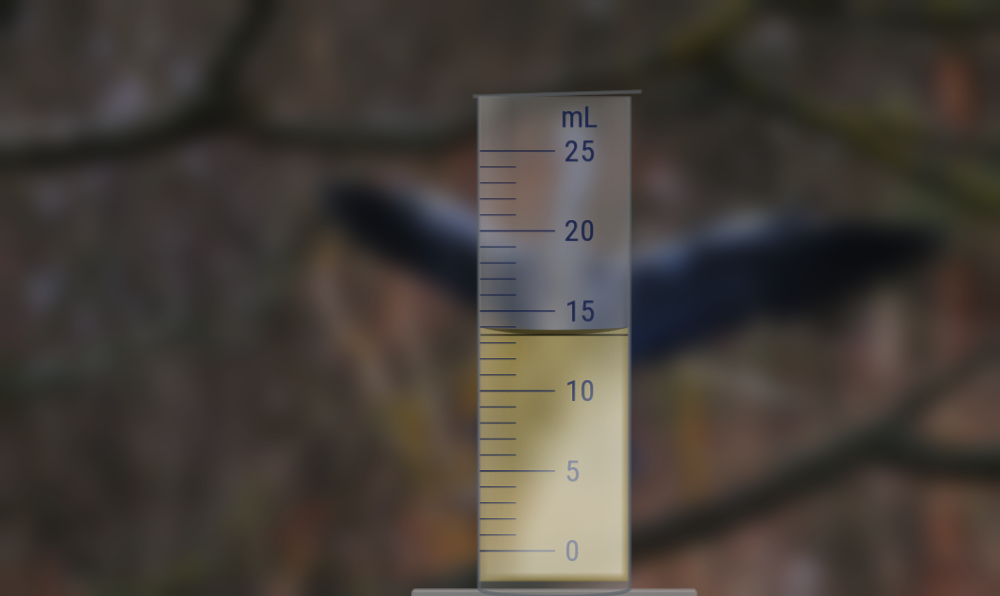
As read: 13.5; mL
